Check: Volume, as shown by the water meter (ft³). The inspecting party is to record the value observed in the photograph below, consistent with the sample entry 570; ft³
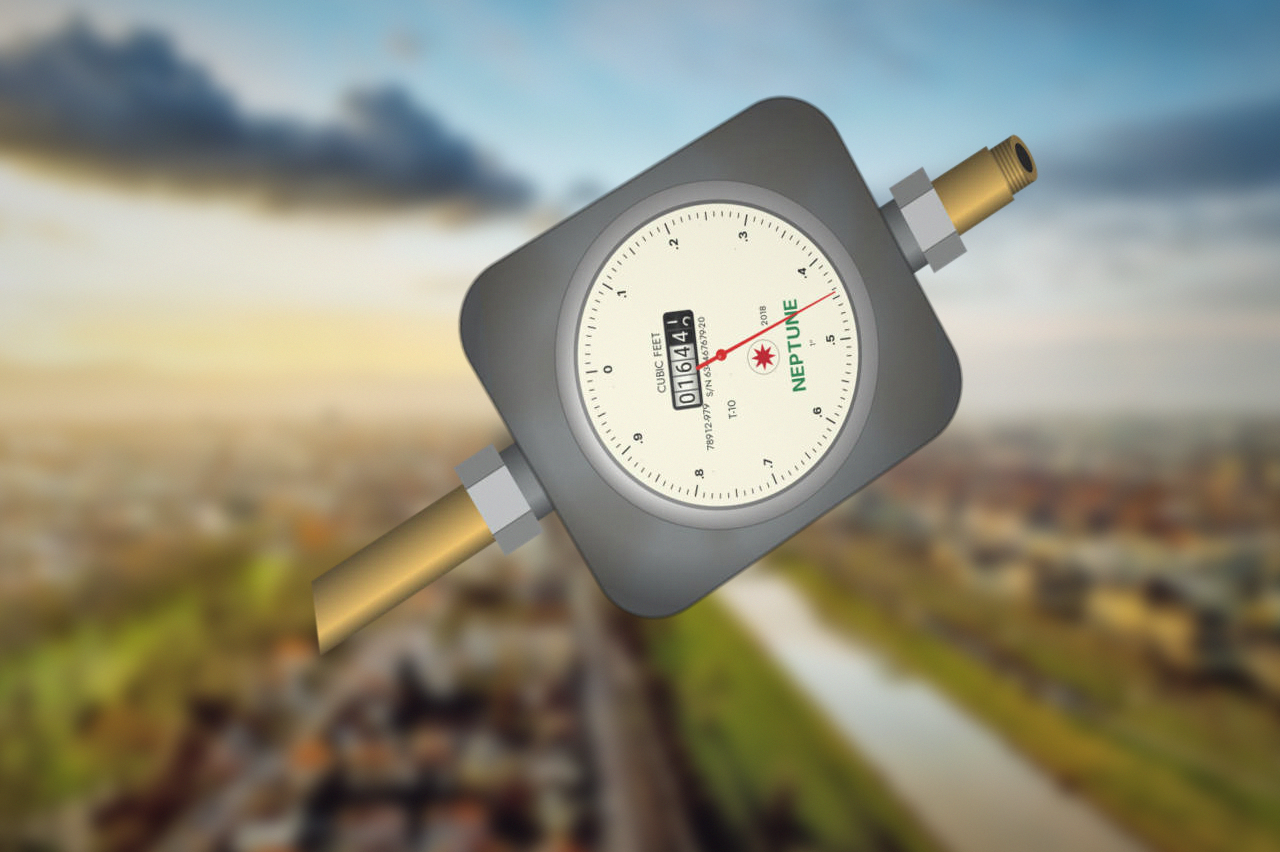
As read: 16441.44; ft³
